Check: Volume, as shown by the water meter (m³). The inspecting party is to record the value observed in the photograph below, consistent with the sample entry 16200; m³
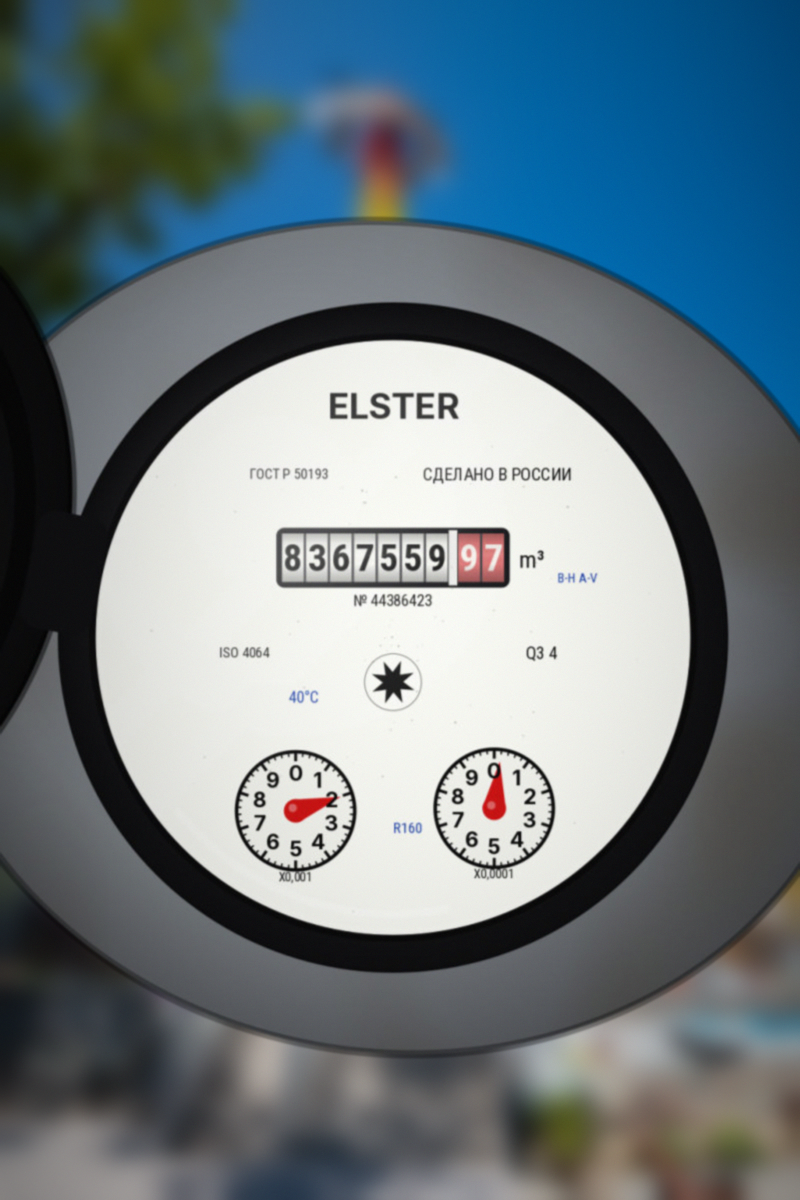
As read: 8367559.9720; m³
